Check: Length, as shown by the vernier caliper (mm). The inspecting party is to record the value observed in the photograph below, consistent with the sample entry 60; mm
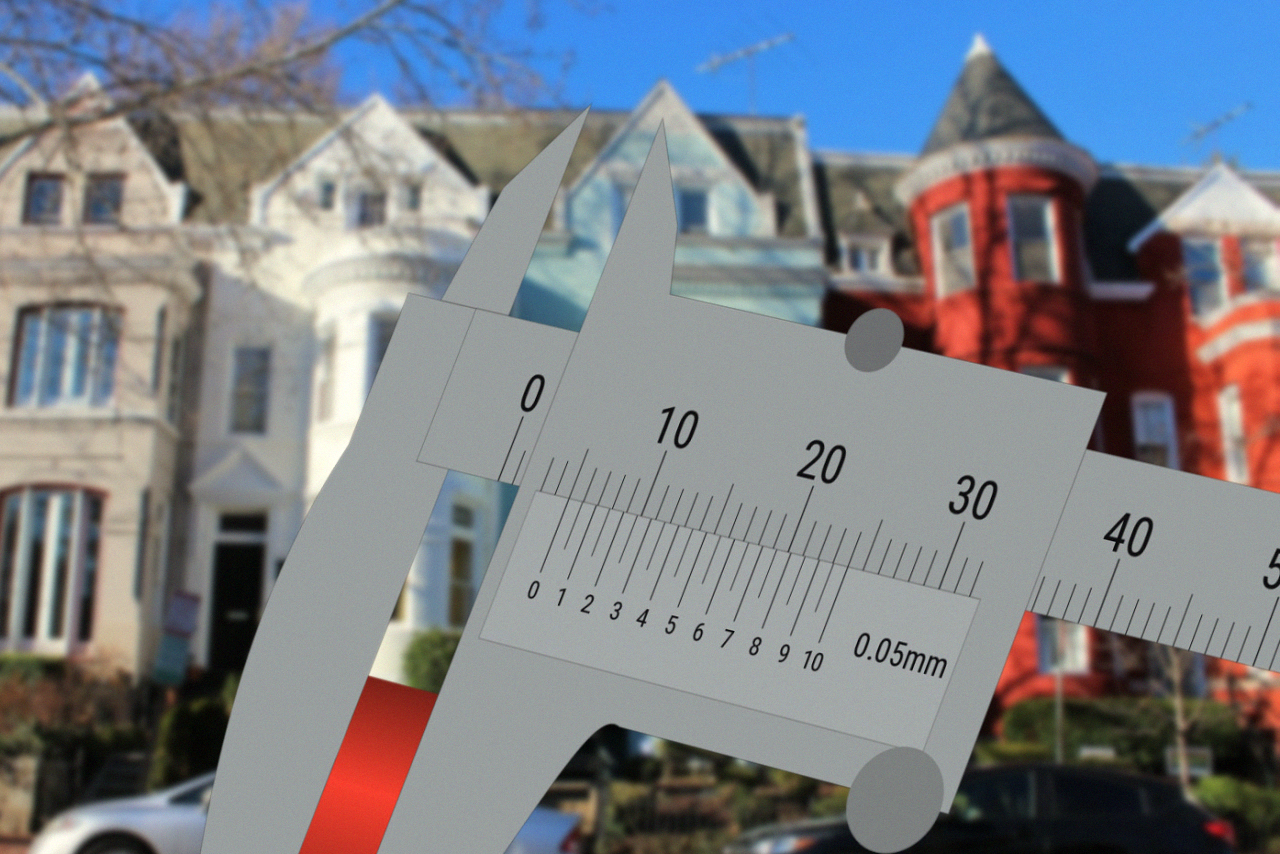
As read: 5.0; mm
